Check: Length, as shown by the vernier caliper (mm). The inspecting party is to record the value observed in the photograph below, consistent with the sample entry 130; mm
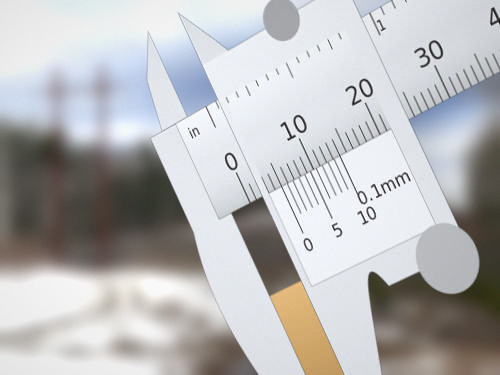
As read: 5.0; mm
